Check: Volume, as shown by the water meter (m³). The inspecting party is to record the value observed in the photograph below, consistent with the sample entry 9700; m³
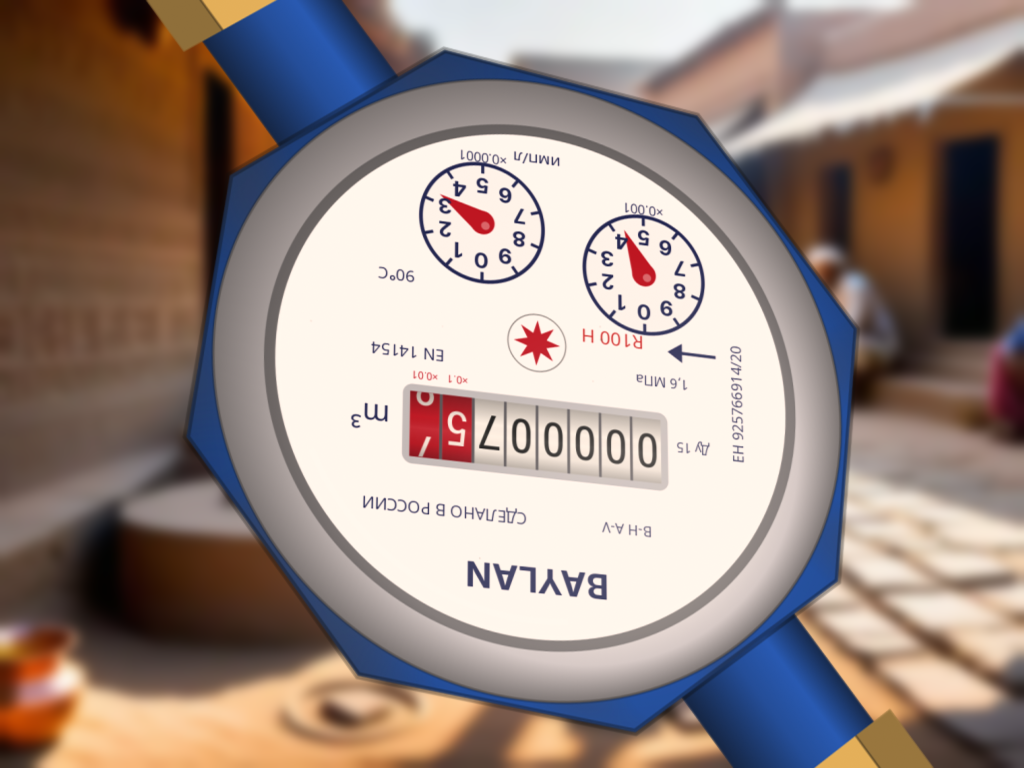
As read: 7.5743; m³
